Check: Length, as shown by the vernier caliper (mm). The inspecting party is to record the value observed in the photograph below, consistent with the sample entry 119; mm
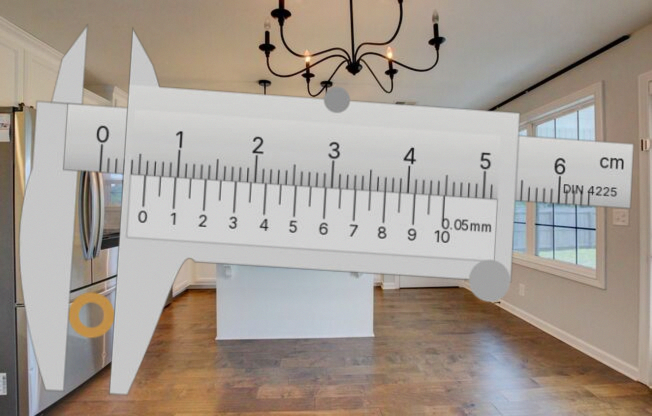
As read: 5.8; mm
